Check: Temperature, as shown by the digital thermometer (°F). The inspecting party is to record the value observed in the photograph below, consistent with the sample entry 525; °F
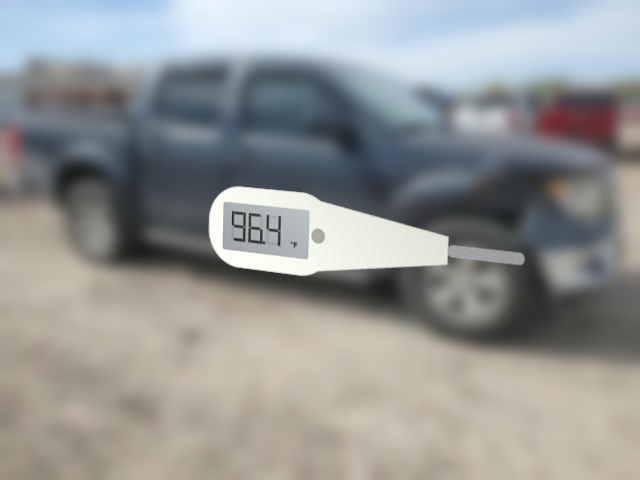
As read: 96.4; °F
